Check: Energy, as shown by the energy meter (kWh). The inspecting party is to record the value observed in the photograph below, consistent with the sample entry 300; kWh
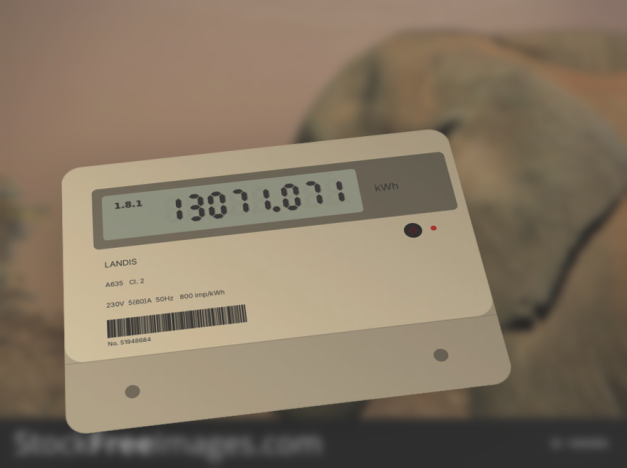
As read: 13071.071; kWh
